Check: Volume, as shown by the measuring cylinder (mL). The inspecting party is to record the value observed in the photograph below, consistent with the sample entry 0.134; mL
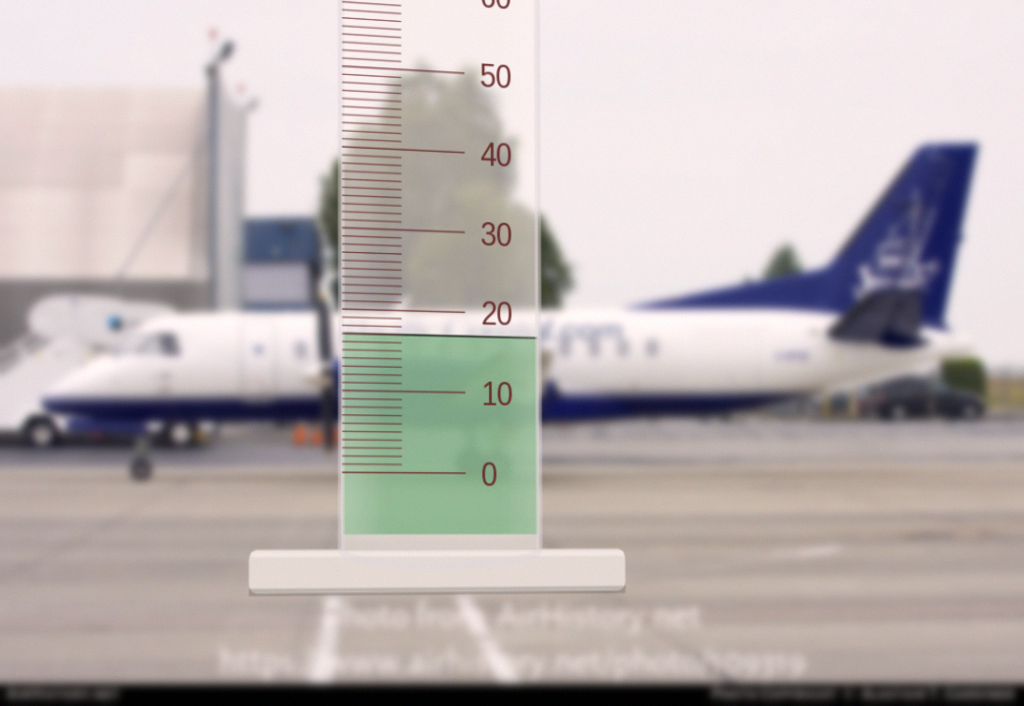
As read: 17; mL
